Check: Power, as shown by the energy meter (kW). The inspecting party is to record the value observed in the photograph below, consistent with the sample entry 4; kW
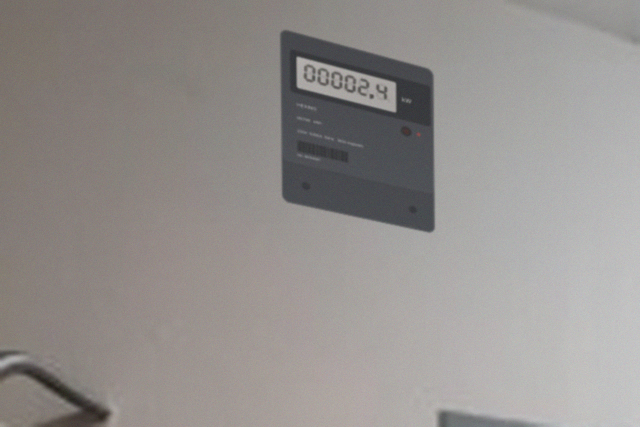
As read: 2.4; kW
